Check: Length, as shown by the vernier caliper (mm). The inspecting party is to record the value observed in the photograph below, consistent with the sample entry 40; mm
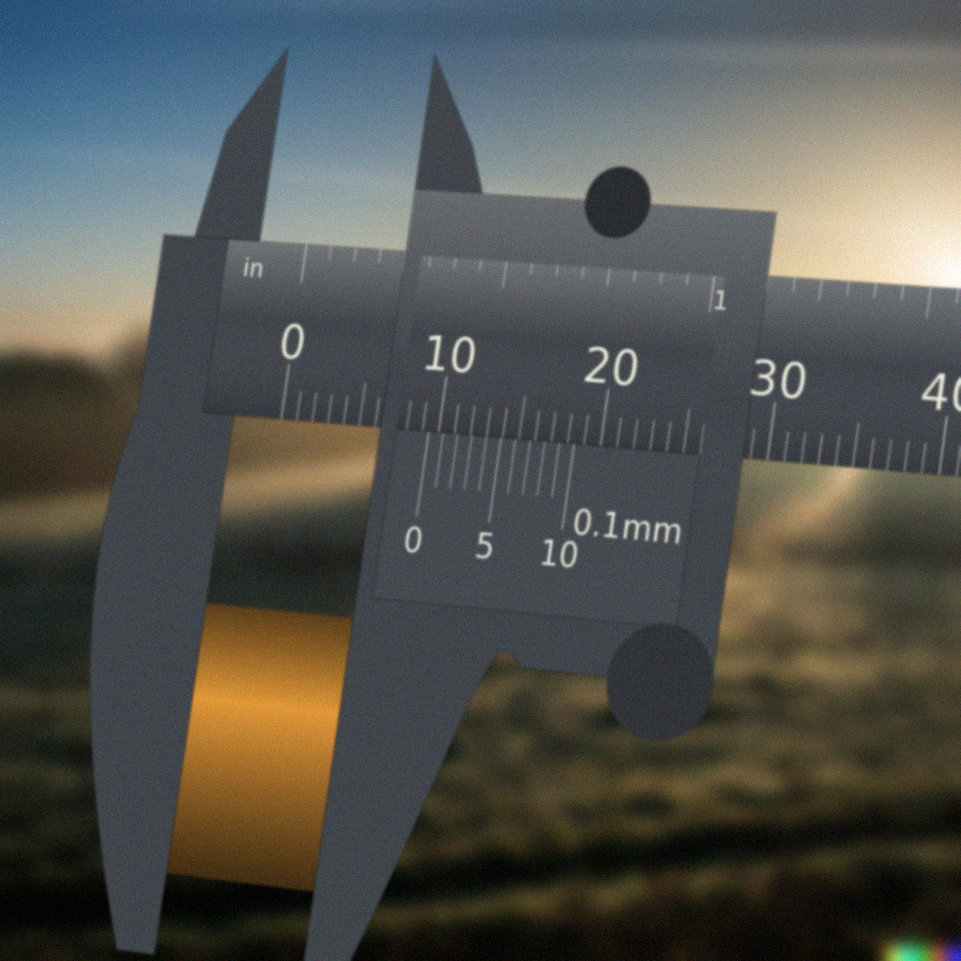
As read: 9.4; mm
